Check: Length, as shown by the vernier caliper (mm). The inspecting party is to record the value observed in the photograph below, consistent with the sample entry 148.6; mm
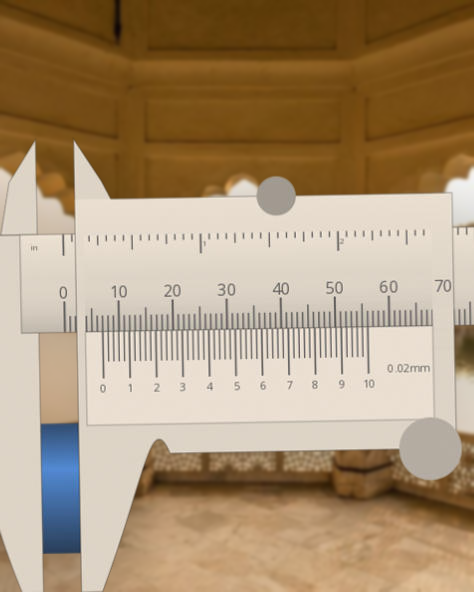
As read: 7.0; mm
